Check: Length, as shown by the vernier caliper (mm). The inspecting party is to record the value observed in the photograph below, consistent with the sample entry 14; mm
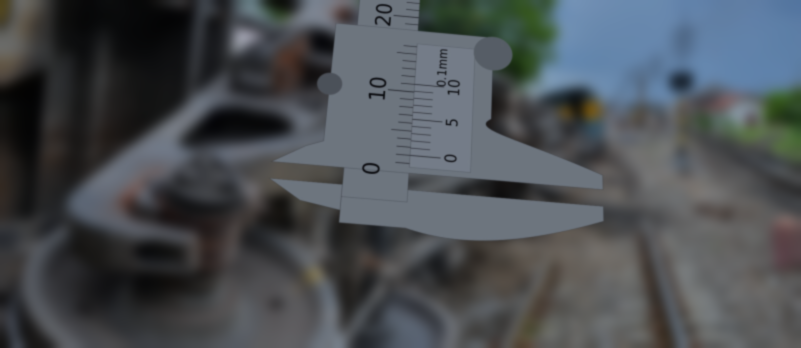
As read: 2.0; mm
